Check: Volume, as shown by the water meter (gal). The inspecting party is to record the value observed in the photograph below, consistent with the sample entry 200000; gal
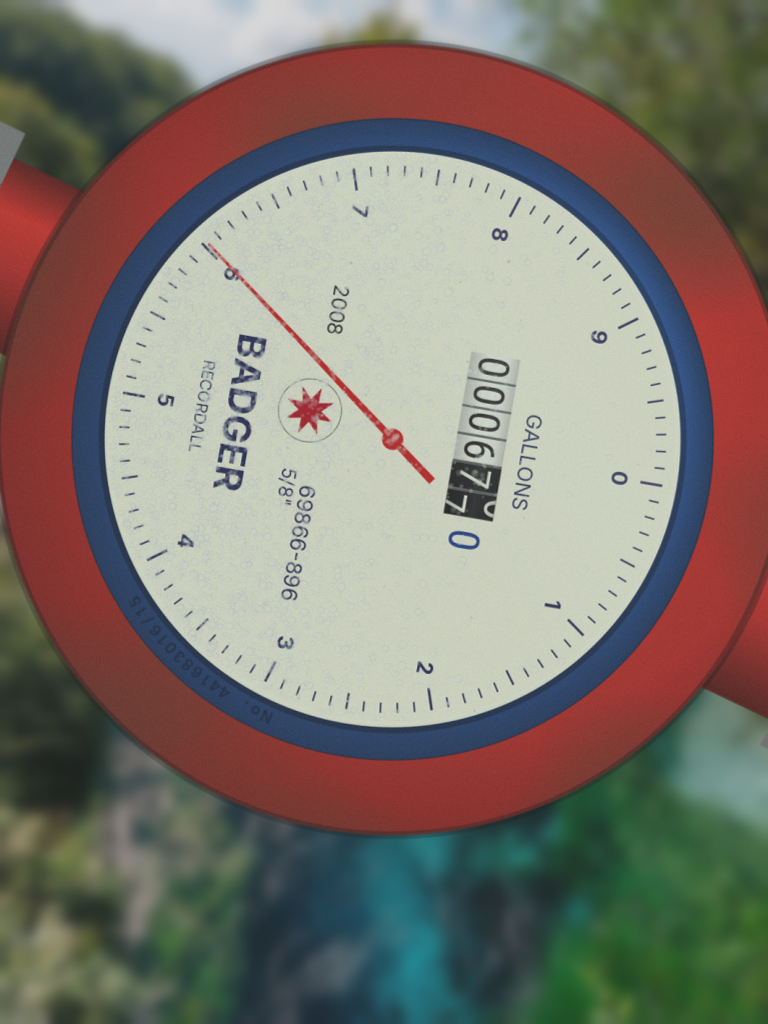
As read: 6766.0; gal
